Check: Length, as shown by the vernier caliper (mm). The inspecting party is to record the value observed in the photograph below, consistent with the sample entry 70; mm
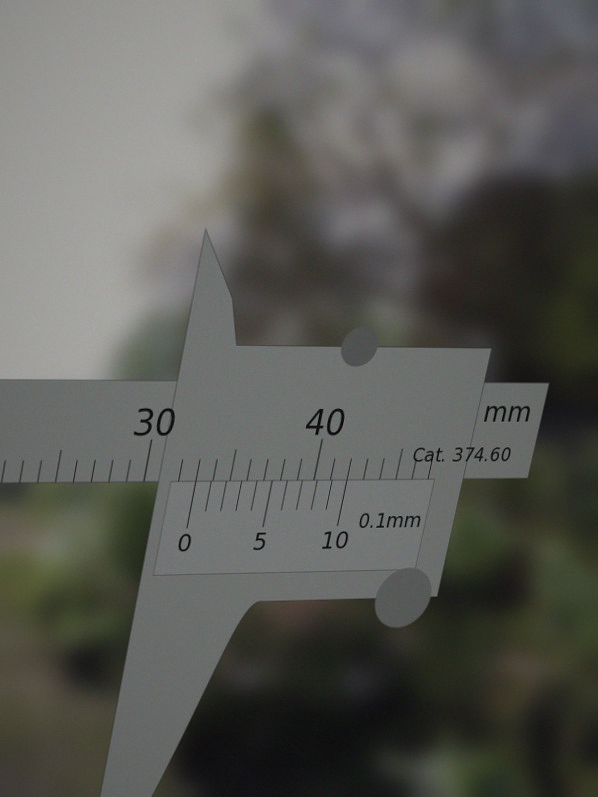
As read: 33.0; mm
